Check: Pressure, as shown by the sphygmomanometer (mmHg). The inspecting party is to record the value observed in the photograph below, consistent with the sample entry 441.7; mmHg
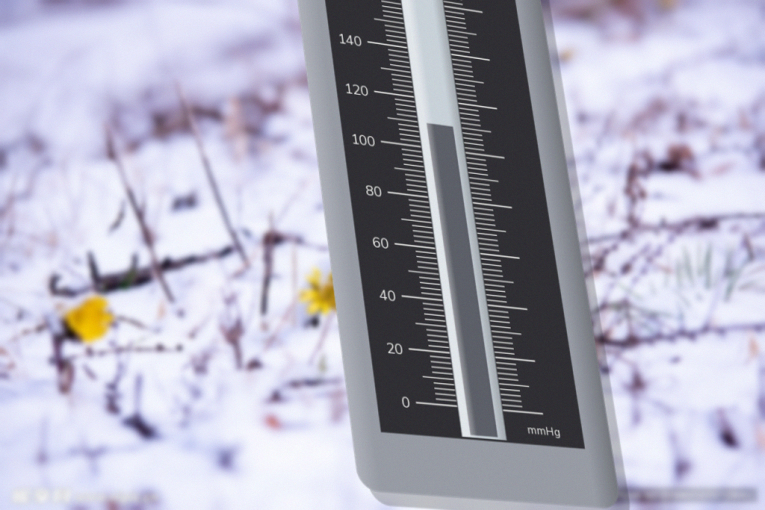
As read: 110; mmHg
